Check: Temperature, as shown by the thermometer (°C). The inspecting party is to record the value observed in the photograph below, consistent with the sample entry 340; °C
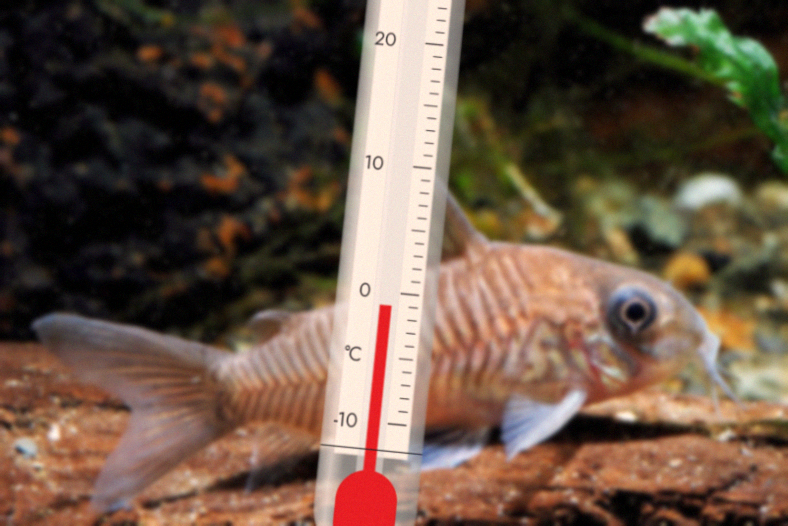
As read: -1; °C
